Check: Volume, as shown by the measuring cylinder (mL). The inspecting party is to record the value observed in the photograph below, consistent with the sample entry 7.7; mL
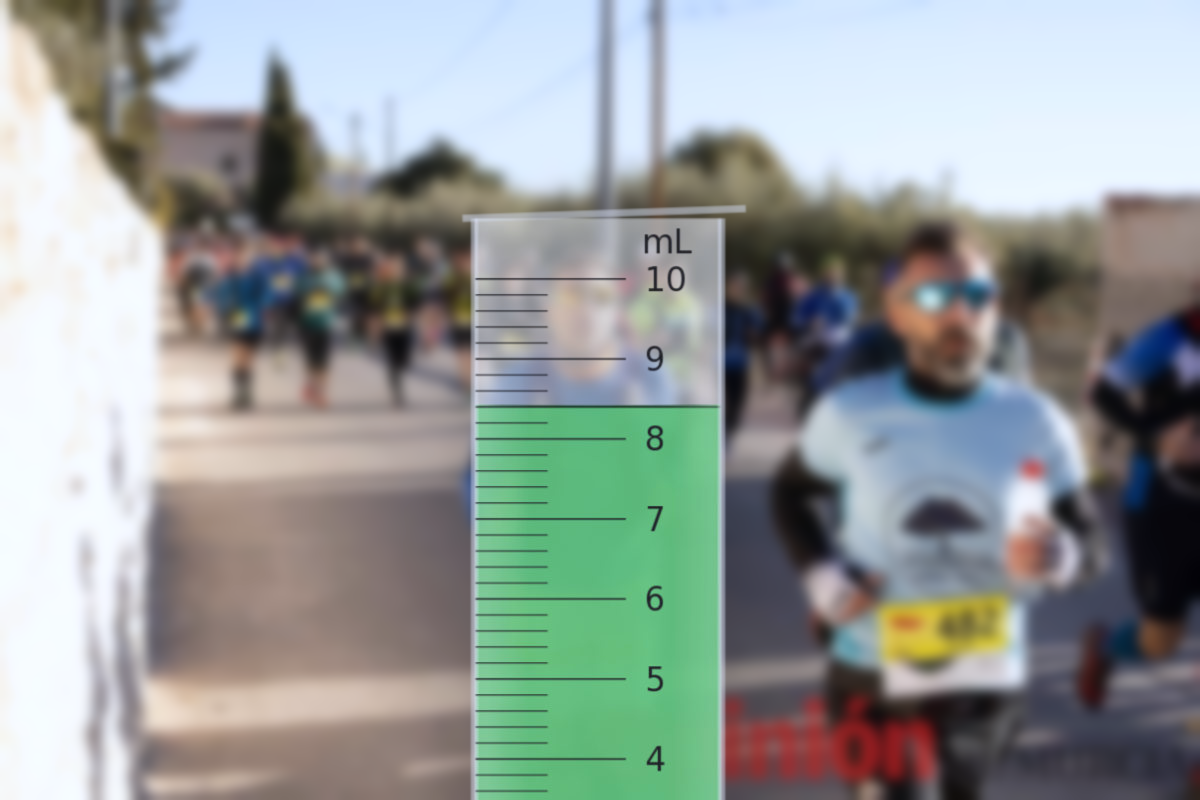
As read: 8.4; mL
